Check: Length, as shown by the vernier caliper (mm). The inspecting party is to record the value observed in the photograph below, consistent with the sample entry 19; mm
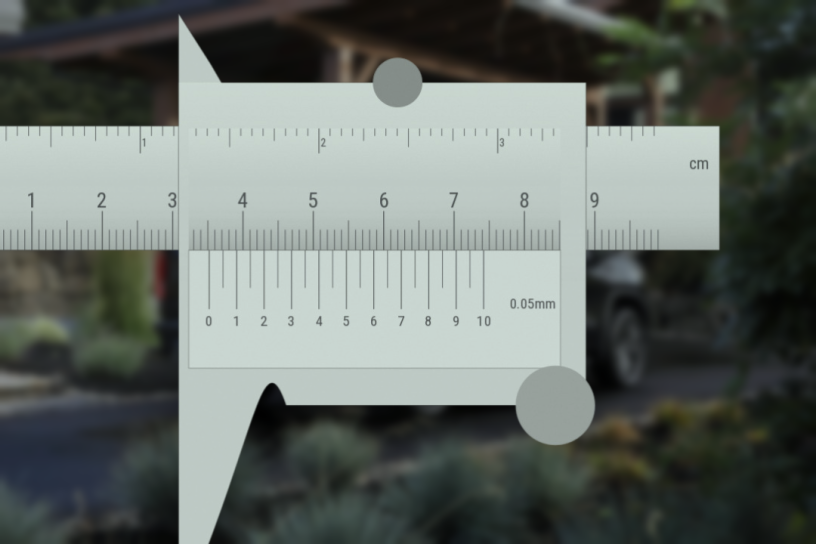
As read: 35.2; mm
